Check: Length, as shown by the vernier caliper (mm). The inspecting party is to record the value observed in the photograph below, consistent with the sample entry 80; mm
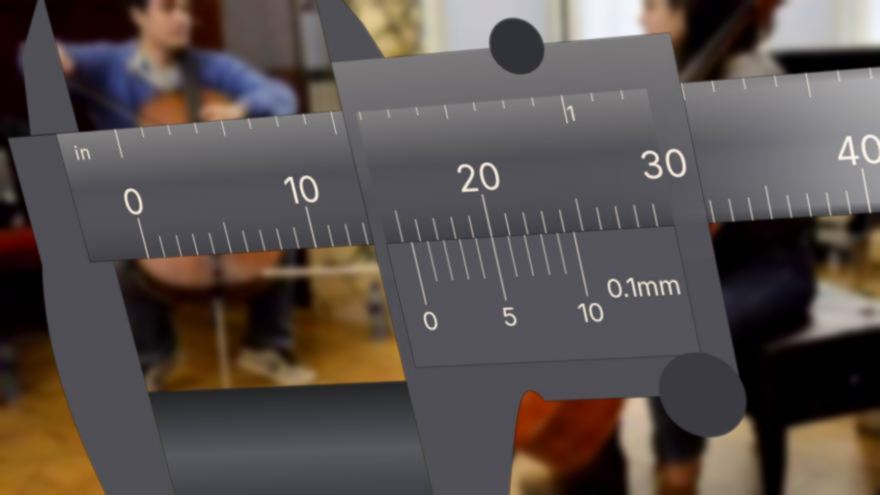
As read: 15.5; mm
